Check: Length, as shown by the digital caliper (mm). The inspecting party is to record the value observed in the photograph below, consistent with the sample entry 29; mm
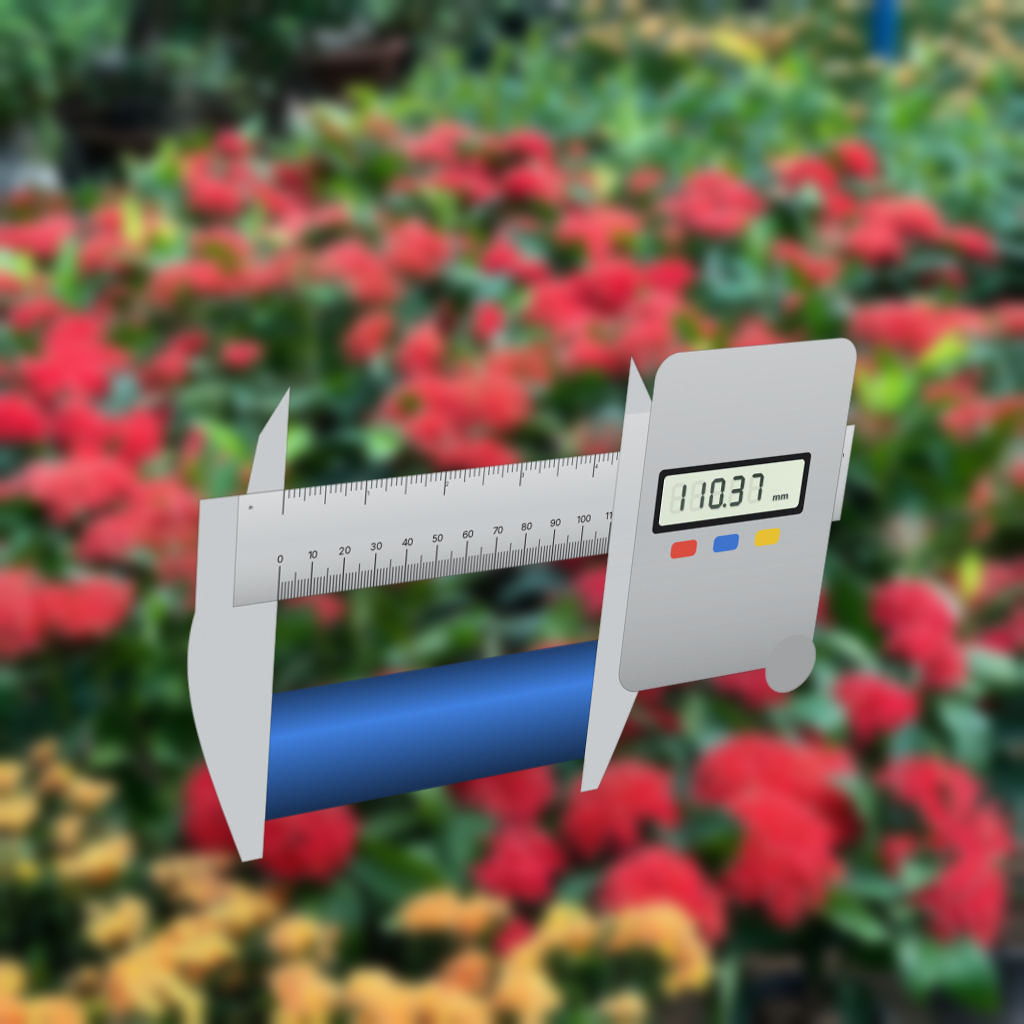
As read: 110.37; mm
